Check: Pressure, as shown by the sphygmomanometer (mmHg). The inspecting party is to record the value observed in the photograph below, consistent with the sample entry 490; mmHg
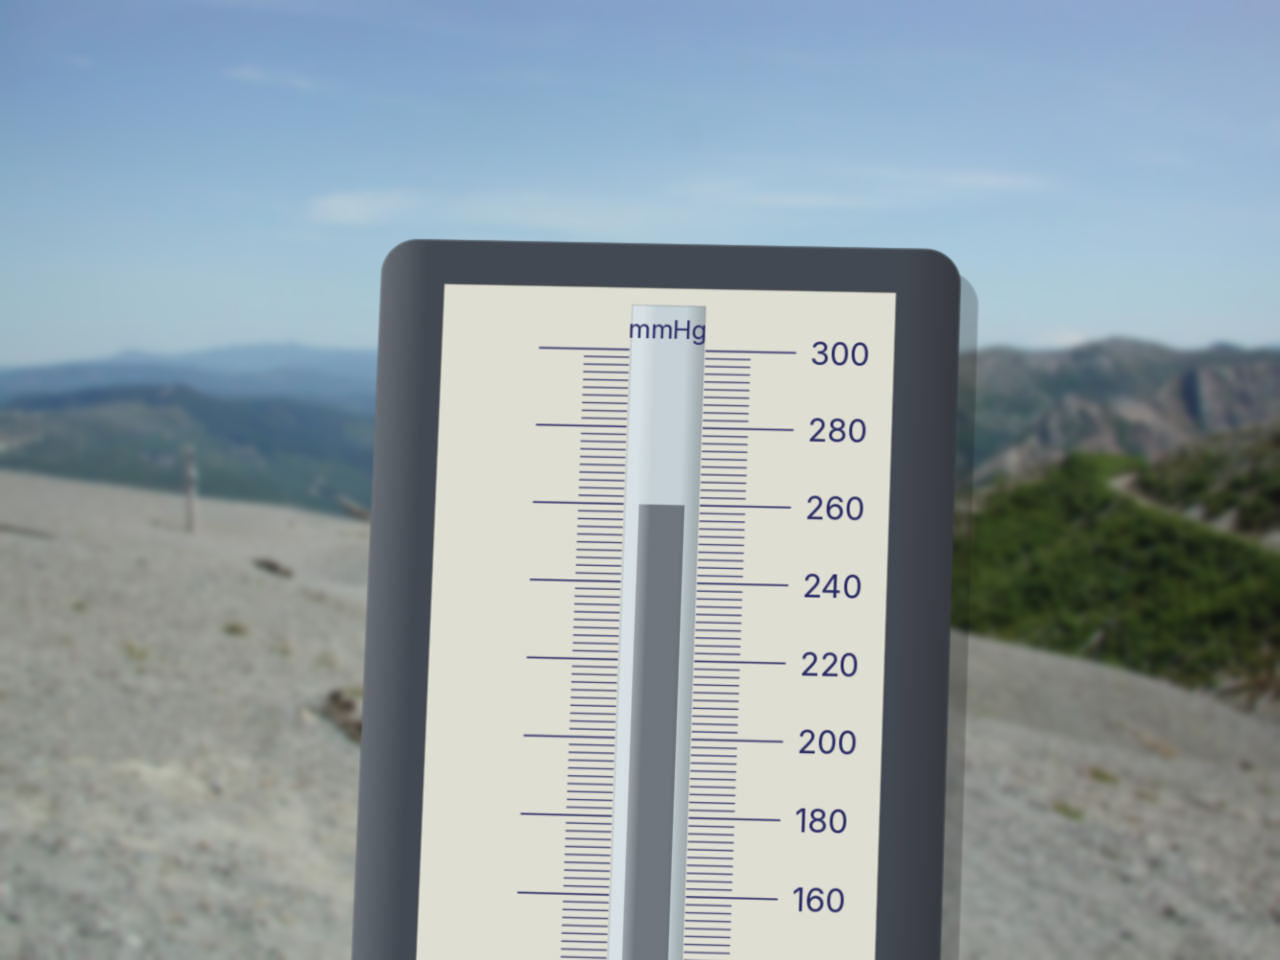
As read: 260; mmHg
